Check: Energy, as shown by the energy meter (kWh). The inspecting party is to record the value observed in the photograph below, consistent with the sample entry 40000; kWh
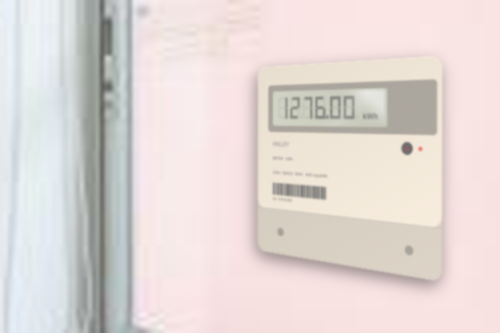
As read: 1276.00; kWh
